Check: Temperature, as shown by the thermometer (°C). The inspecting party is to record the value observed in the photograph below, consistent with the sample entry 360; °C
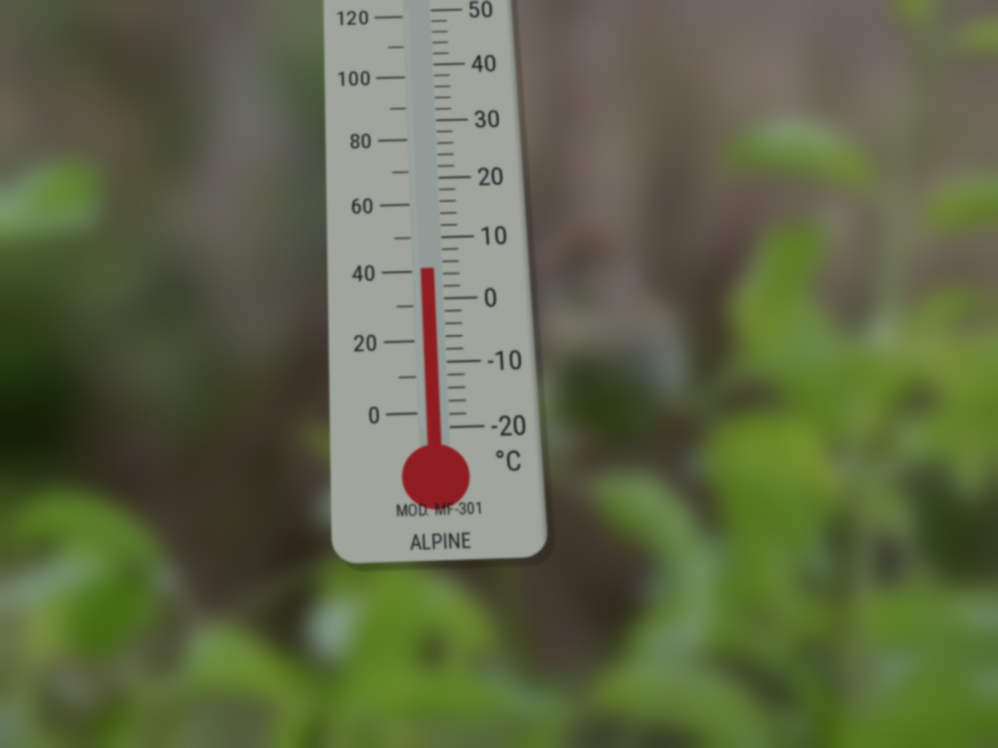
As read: 5; °C
